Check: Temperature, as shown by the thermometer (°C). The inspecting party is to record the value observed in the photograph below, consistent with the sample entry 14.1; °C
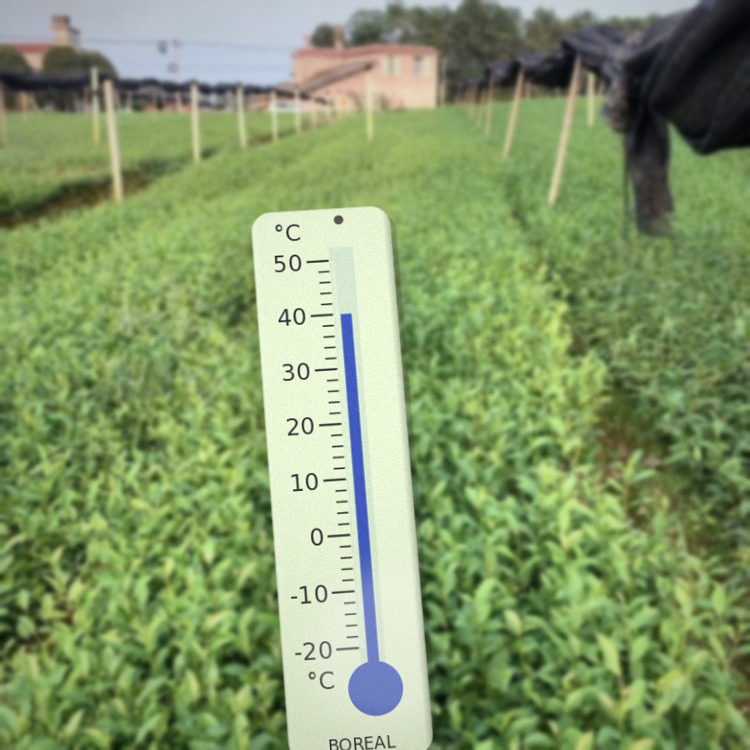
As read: 40; °C
